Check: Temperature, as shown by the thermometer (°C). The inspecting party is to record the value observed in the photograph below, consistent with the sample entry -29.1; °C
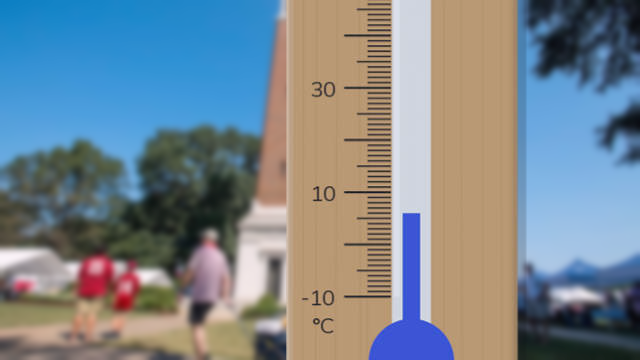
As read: 6; °C
